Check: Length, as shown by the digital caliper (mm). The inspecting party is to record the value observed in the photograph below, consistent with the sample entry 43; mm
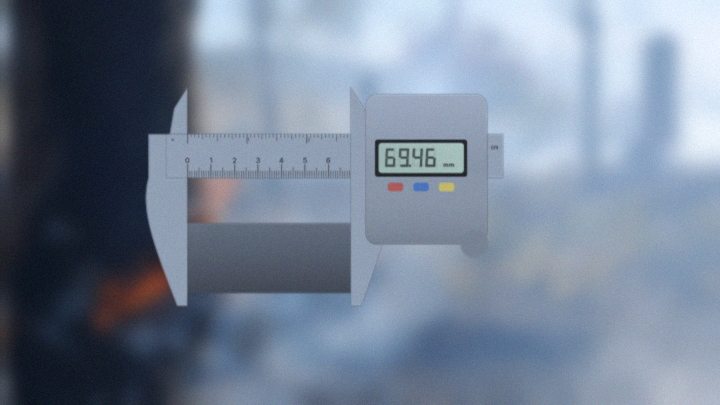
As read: 69.46; mm
